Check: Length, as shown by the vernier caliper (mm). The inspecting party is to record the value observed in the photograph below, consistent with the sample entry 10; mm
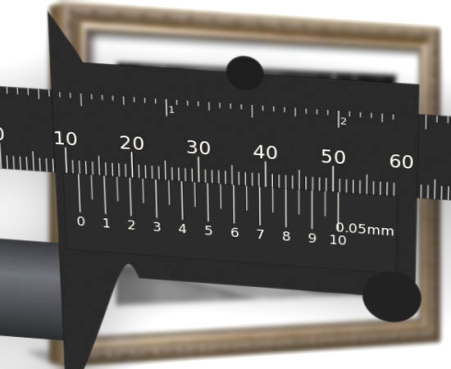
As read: 11.8; mm
